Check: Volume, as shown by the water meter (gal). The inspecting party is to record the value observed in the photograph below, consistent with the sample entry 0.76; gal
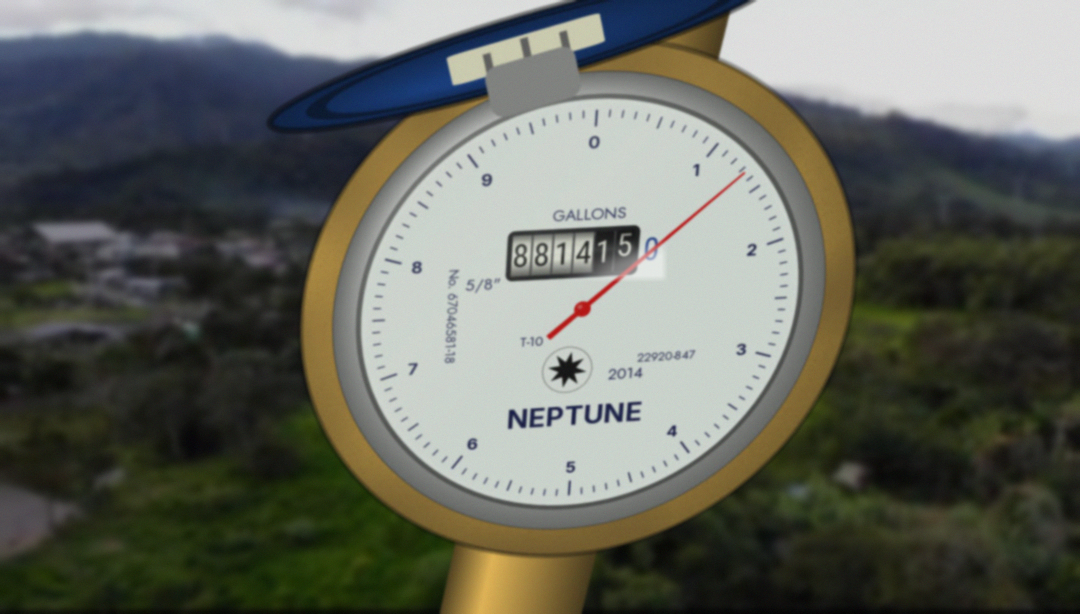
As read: 8814151.3; gal
